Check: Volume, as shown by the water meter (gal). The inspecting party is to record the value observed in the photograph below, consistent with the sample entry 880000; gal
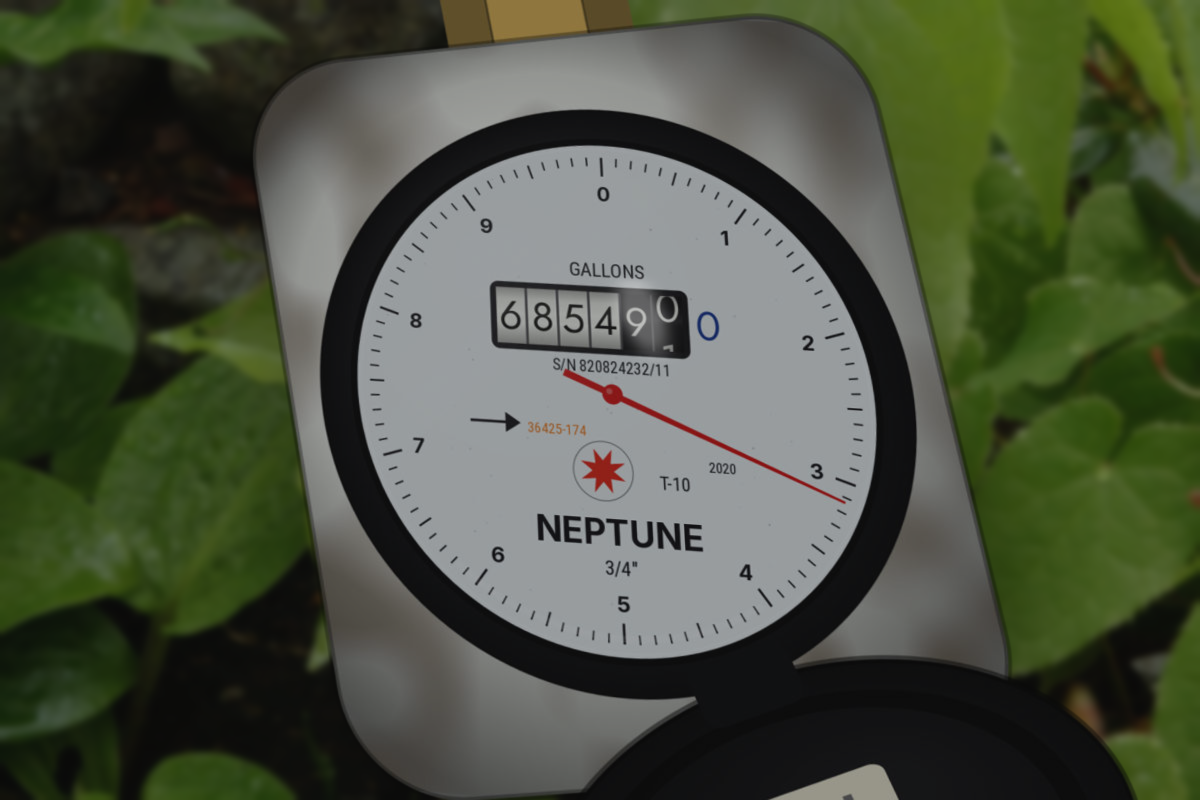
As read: 6854903.1; gal
